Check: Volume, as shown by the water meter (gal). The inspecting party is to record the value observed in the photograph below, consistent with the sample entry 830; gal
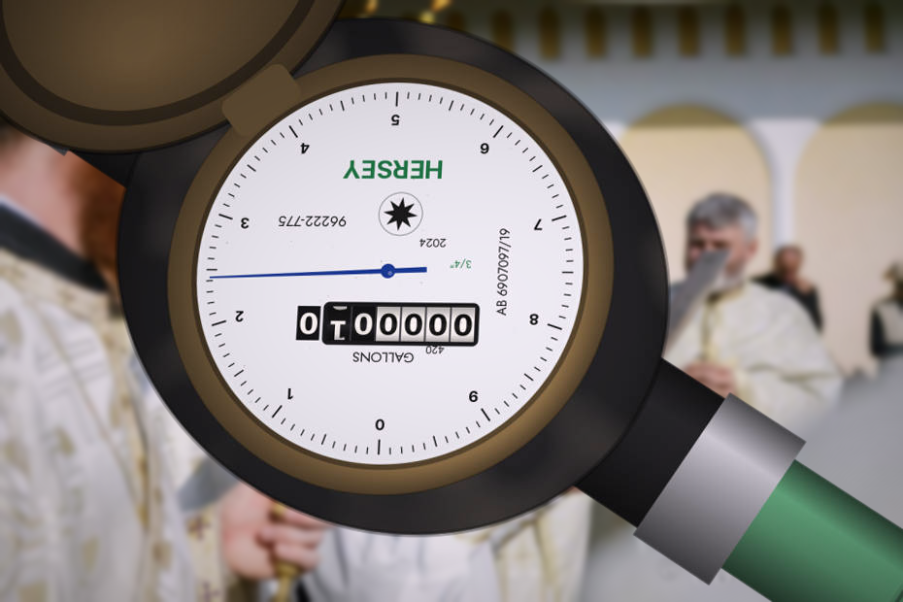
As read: 12.4; gal
